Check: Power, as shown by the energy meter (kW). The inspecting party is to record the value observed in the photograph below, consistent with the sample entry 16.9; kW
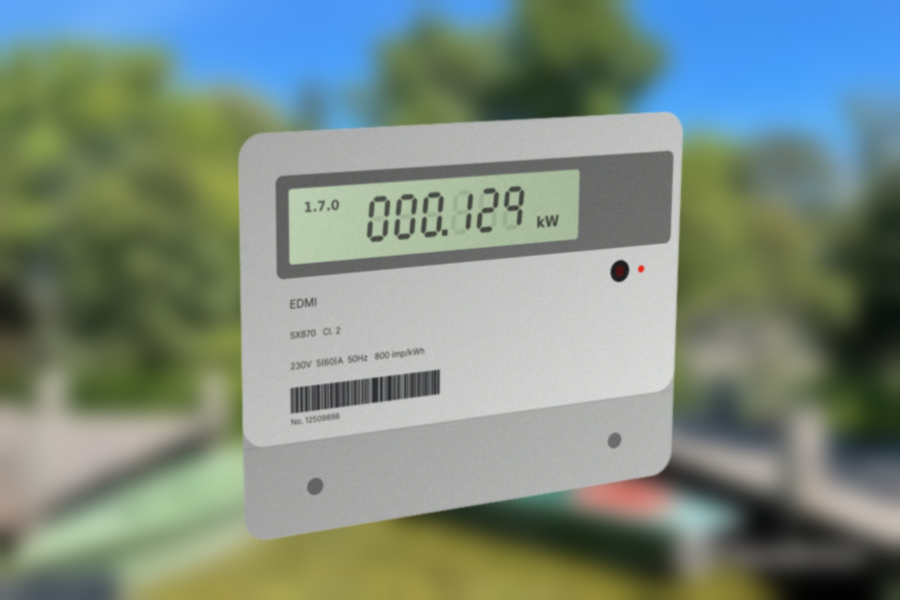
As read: 0.129; kW
